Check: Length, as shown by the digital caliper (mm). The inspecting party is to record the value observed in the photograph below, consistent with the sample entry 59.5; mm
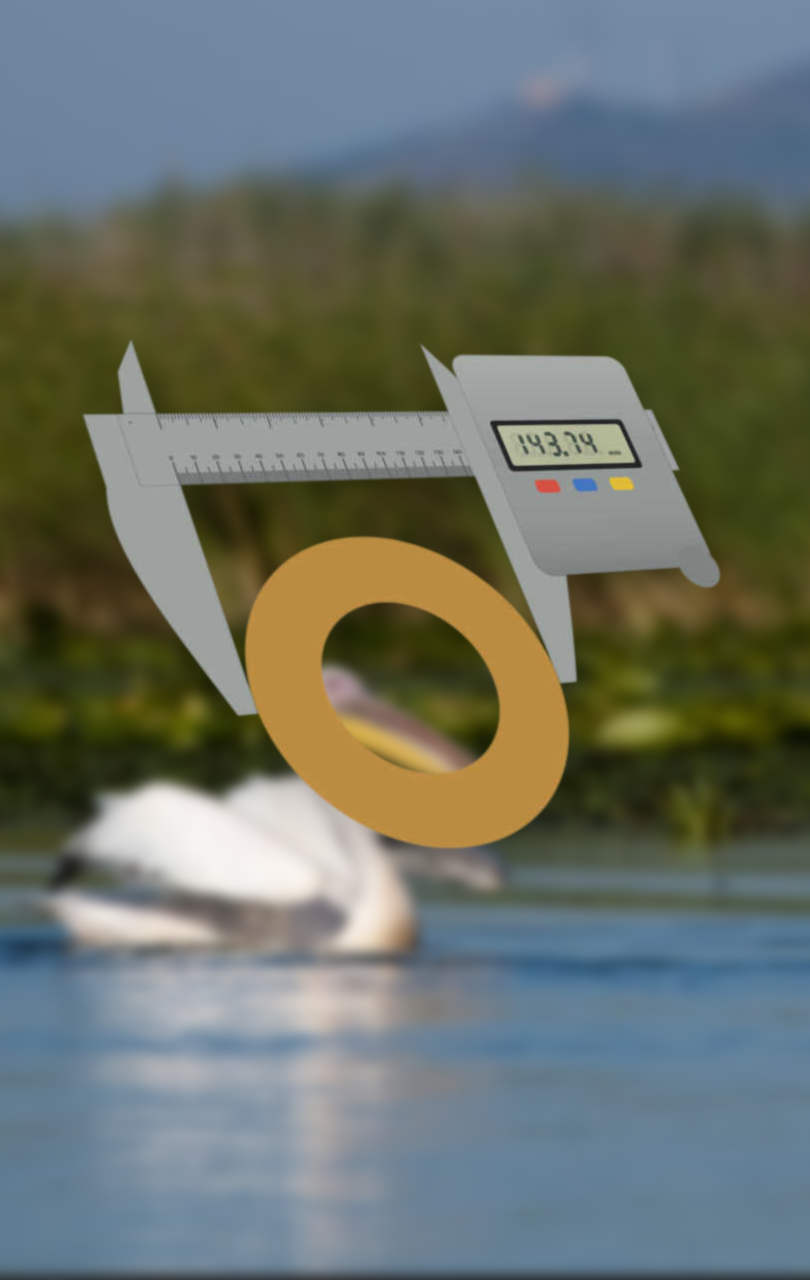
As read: 143.74; mm
